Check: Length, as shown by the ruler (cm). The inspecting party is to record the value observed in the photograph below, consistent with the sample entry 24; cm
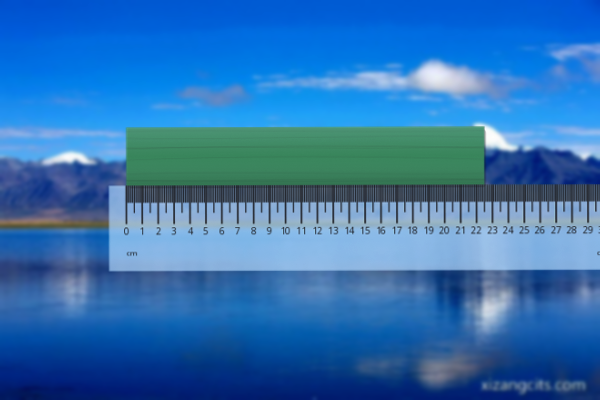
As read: 22.5; cm
